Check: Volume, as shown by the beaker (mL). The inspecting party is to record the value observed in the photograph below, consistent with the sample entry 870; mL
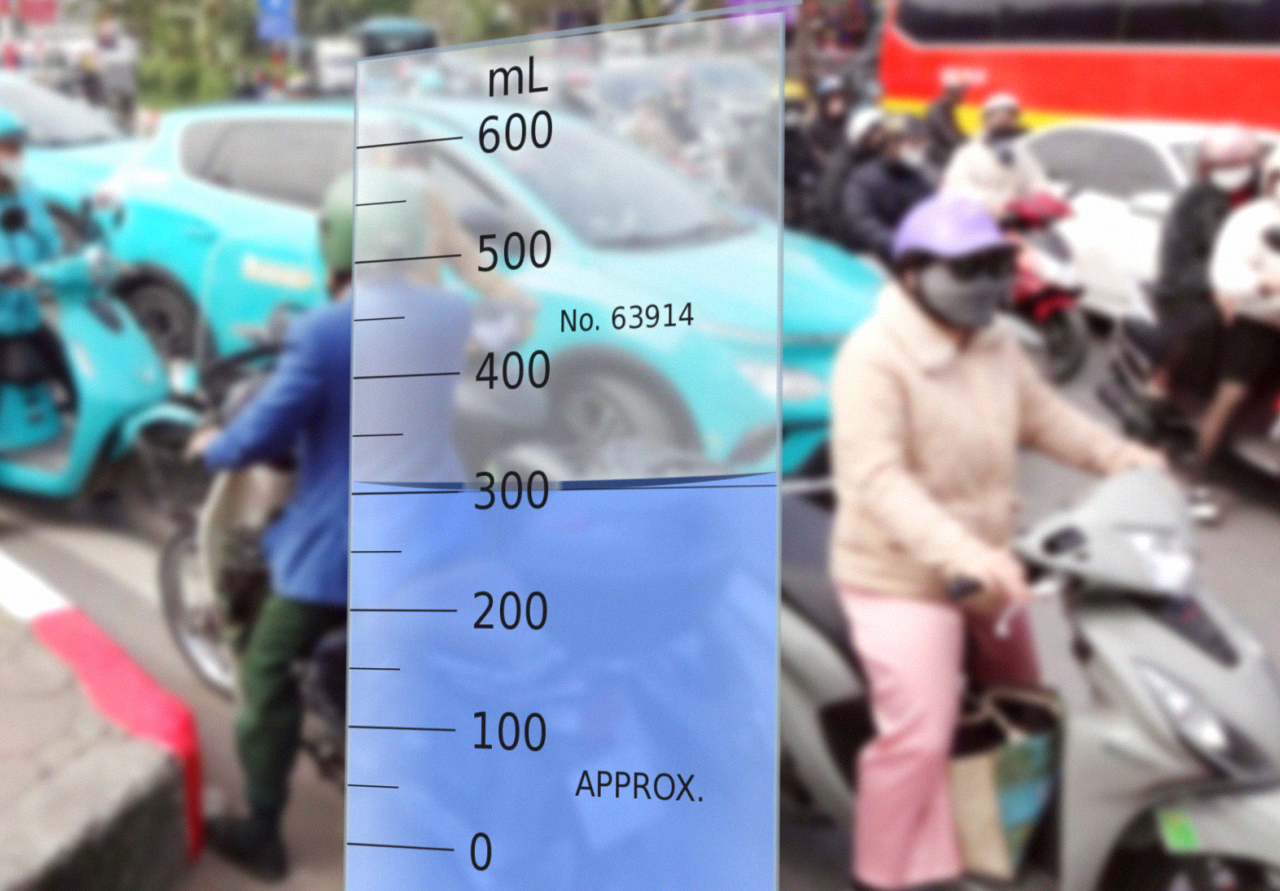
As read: 300; mL
